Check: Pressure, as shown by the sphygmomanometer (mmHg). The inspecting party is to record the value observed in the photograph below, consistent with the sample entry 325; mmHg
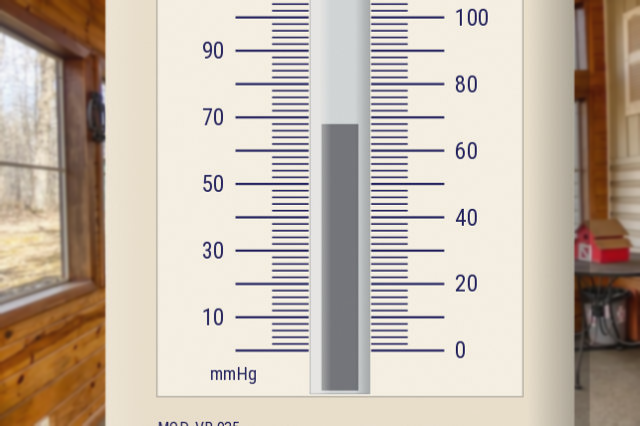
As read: 68; mmHg
